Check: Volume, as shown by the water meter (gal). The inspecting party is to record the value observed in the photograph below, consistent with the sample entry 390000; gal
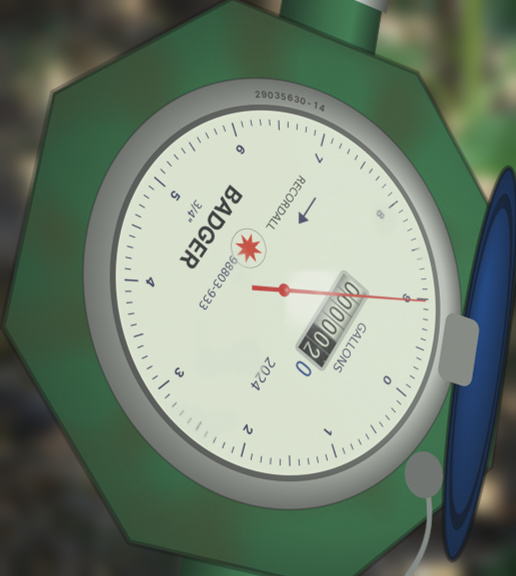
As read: 19.0; gal
